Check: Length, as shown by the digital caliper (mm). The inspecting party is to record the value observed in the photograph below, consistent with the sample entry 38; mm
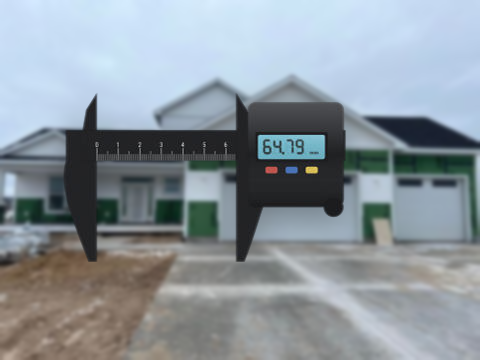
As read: 64.79; mm
